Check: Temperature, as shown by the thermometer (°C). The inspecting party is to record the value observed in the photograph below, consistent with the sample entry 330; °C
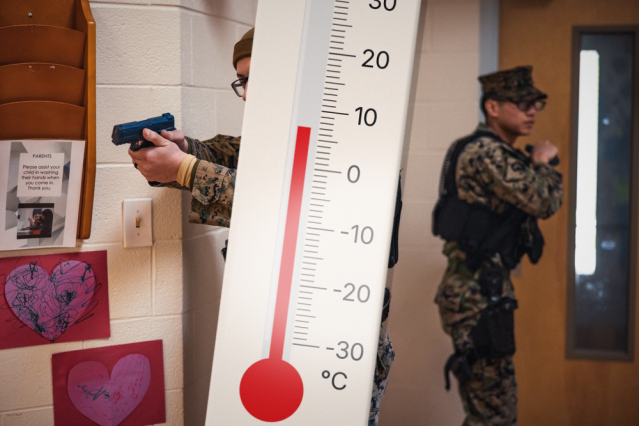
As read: 7; °C
